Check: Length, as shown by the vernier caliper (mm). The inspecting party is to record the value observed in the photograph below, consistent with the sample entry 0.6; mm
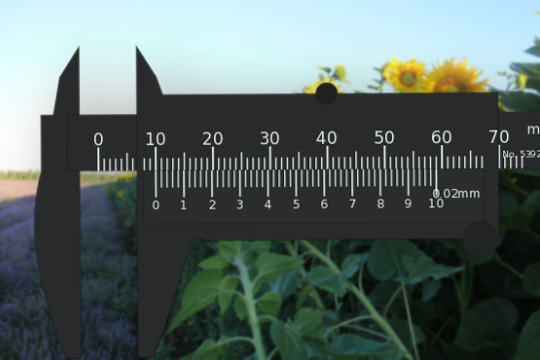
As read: 10.0; mm
